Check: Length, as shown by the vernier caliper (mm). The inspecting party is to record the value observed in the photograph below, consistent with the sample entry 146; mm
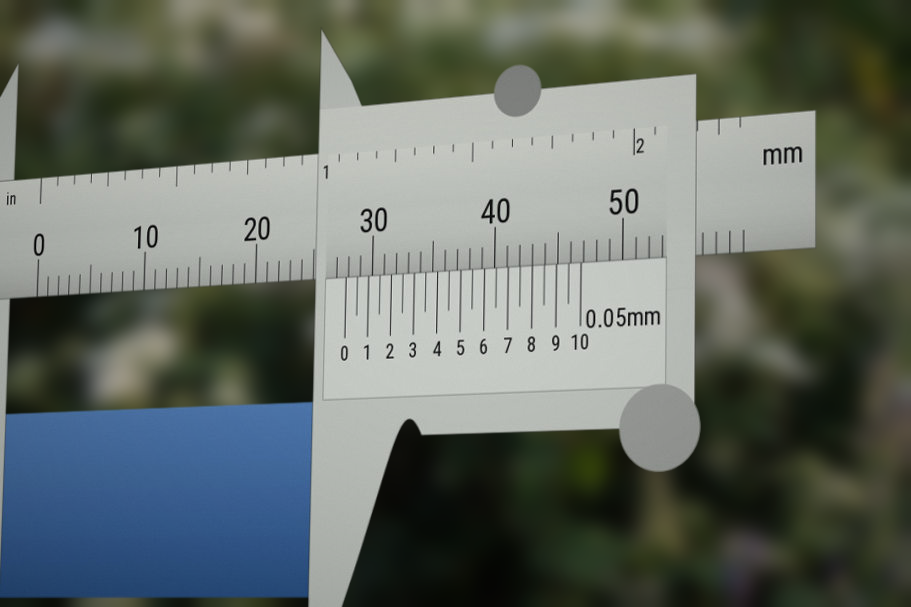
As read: 27.8; mm
